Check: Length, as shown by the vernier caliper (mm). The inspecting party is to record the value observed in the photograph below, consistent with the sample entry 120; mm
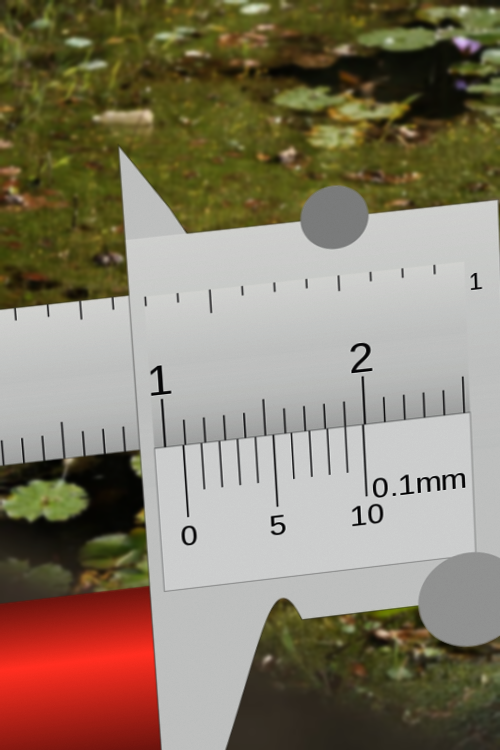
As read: 10.9; mm
